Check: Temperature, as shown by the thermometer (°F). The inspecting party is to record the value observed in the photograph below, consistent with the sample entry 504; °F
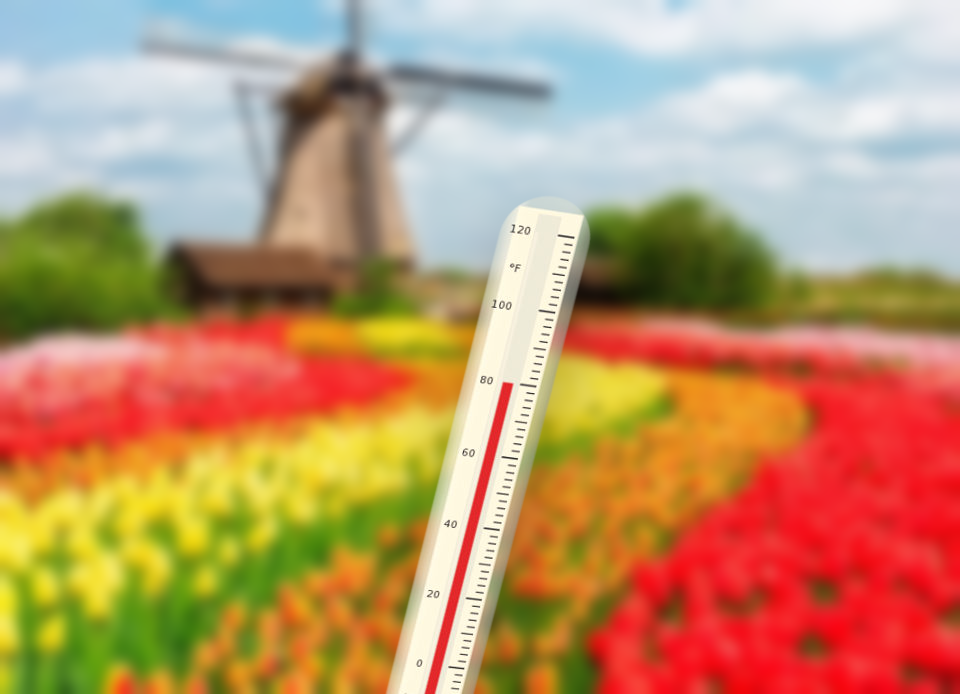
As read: 80; °F
